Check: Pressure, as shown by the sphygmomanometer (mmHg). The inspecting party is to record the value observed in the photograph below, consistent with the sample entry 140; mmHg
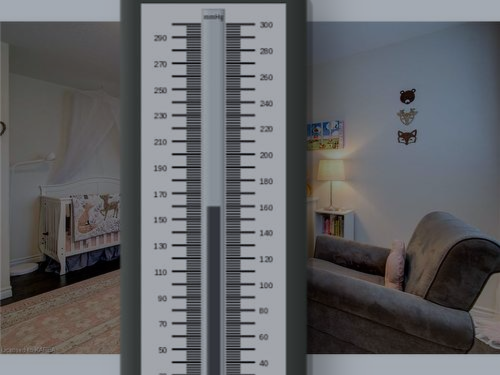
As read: 160; mmHg
